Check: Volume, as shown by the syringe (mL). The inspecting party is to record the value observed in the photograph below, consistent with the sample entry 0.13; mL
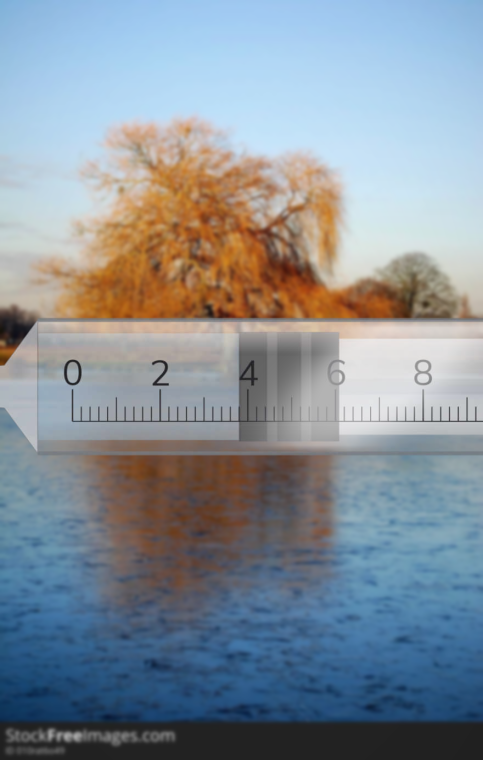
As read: 3.8; mL
